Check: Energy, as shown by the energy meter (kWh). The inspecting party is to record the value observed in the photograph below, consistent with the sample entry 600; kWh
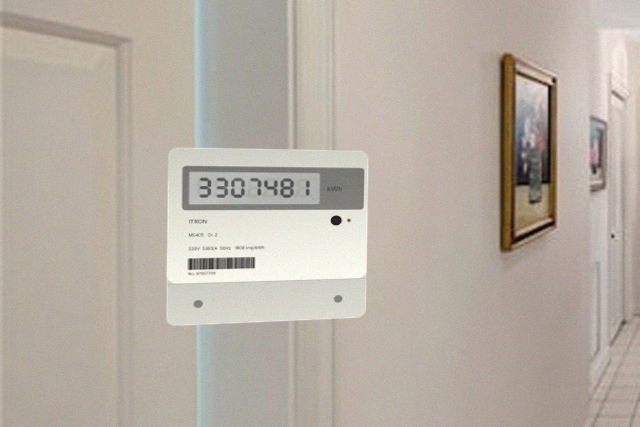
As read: 3307481; kWh
